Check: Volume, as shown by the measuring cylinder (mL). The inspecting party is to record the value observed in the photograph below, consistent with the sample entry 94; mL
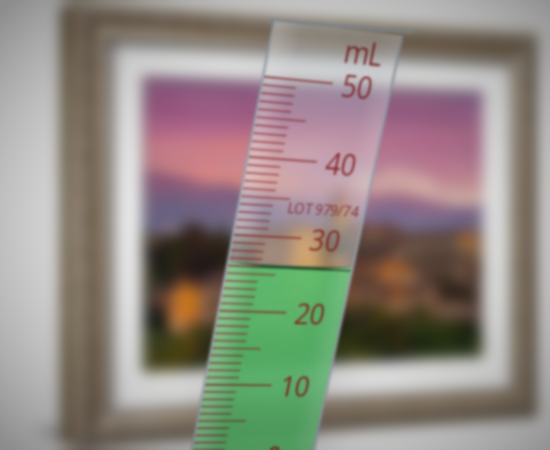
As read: 26; mL
